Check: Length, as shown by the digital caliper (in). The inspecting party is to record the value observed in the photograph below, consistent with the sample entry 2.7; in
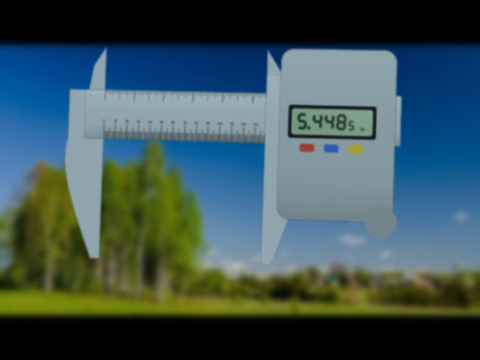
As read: 5.4485; in
